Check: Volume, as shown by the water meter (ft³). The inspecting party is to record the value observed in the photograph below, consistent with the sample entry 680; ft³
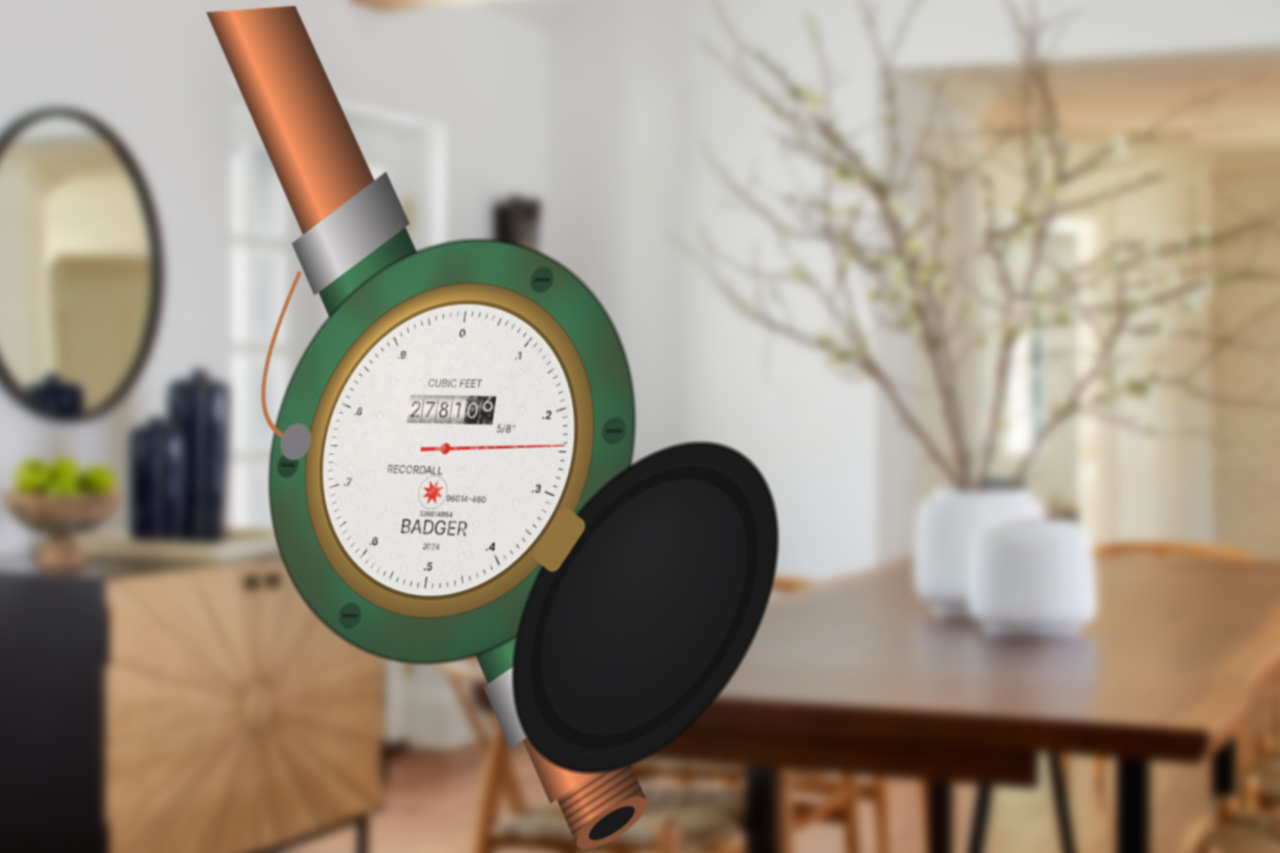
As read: 278106.24; ft³
